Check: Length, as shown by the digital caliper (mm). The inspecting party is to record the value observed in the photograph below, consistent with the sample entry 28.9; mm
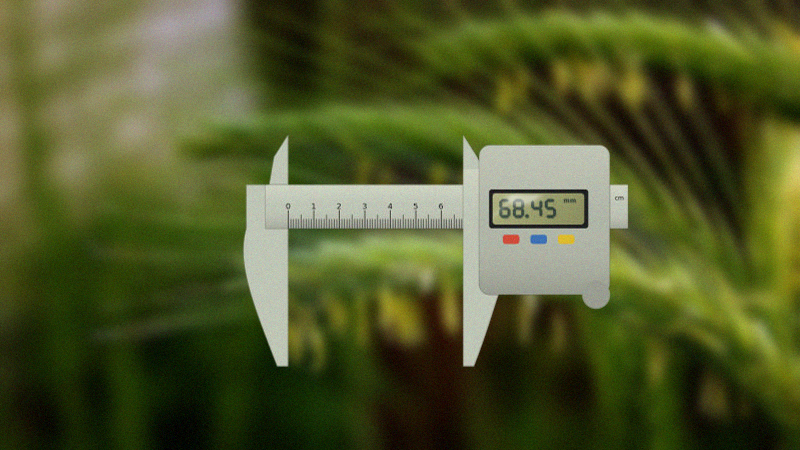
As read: 68.45; mm
